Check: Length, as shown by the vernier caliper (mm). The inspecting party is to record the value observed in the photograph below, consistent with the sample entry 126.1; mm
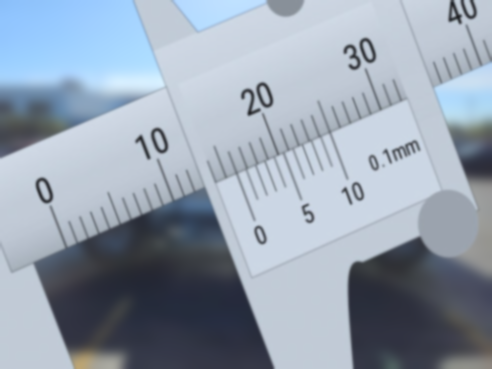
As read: 16.0; mm
